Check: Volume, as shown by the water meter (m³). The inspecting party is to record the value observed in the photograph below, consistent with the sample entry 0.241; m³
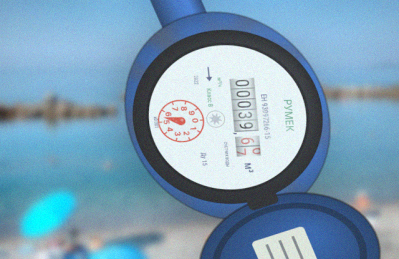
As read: 39.665; m³
